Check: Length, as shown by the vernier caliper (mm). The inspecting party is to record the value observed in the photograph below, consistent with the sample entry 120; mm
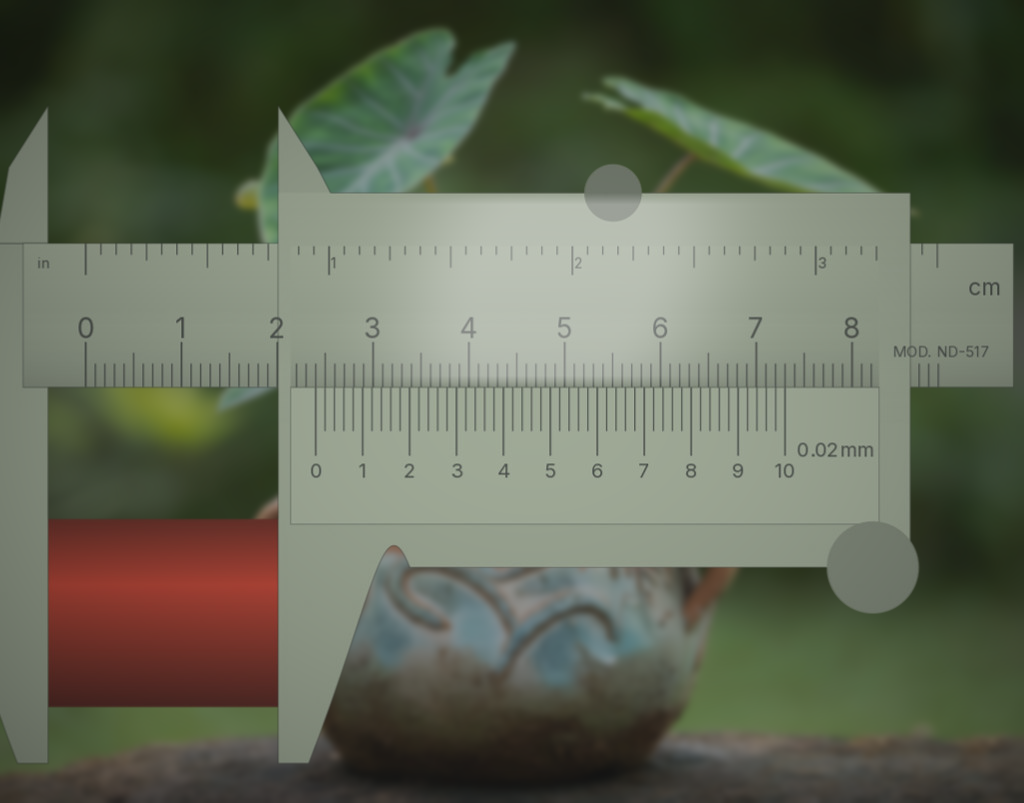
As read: 24.0; mm
